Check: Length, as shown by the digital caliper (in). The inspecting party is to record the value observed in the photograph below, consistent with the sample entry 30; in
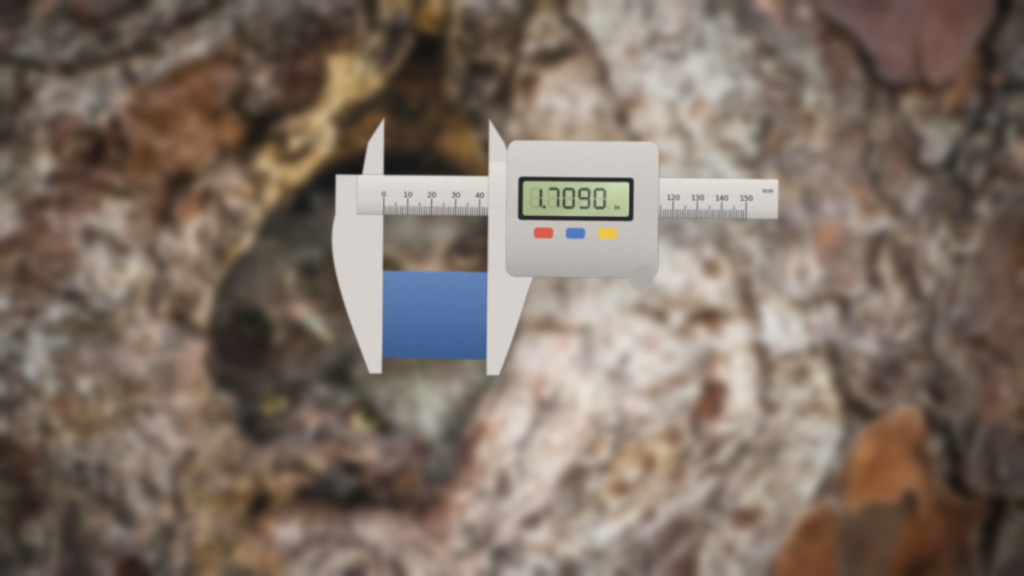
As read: 1.7090; in
